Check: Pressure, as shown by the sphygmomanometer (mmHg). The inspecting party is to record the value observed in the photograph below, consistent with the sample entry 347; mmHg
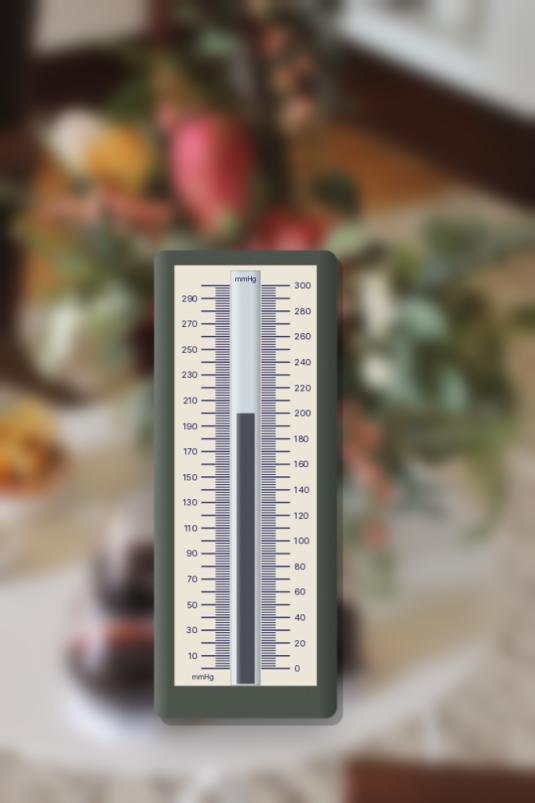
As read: 200; mmHg
